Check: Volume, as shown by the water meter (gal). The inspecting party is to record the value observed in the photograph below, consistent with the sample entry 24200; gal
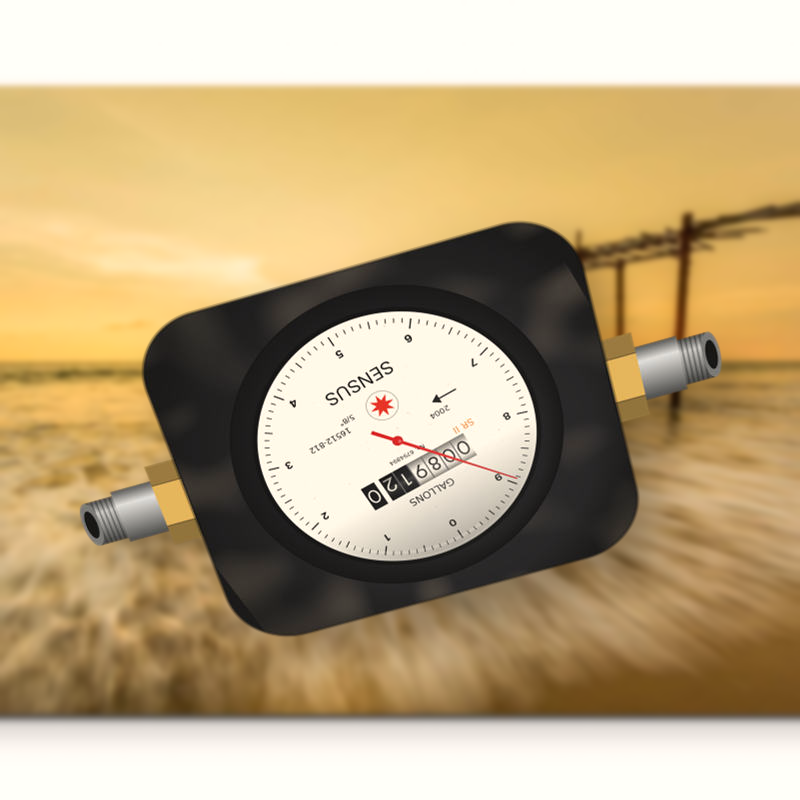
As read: 89118.9; gal
